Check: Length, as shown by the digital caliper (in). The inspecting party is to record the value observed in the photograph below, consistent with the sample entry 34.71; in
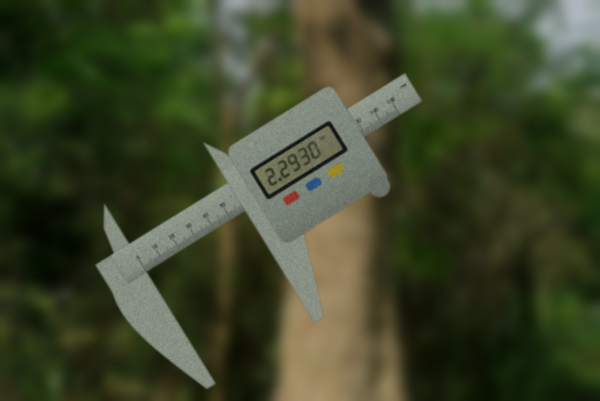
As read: 2.2930; in
